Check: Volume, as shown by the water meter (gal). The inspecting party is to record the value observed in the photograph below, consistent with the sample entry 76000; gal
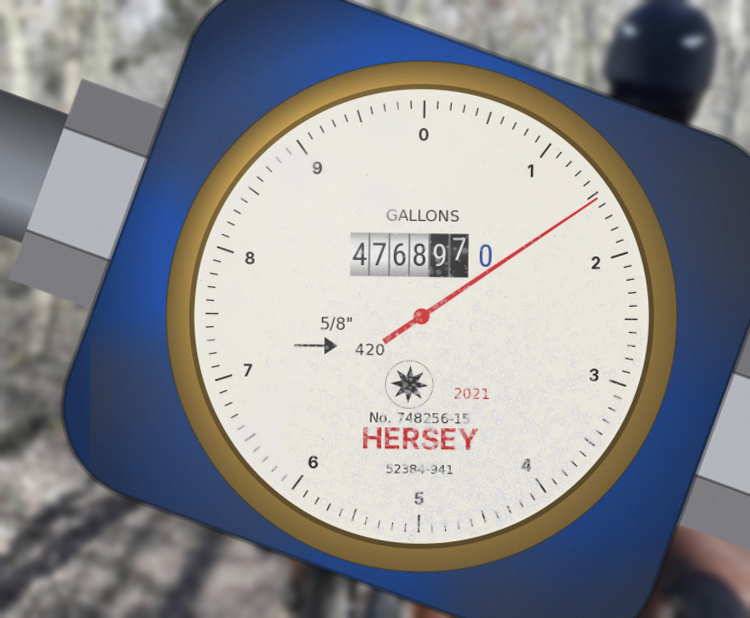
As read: 4768971.5; gal
